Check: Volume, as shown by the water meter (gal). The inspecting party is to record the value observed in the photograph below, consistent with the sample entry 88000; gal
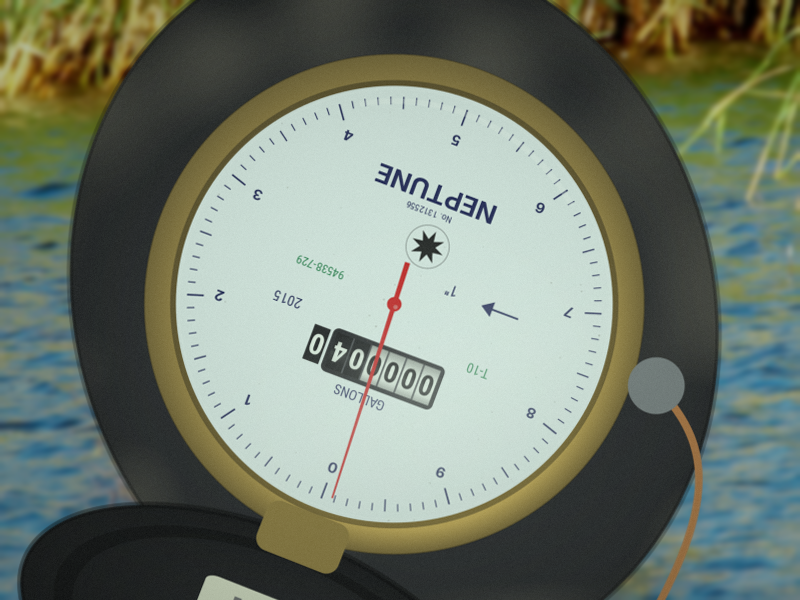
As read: 39.9; gal
